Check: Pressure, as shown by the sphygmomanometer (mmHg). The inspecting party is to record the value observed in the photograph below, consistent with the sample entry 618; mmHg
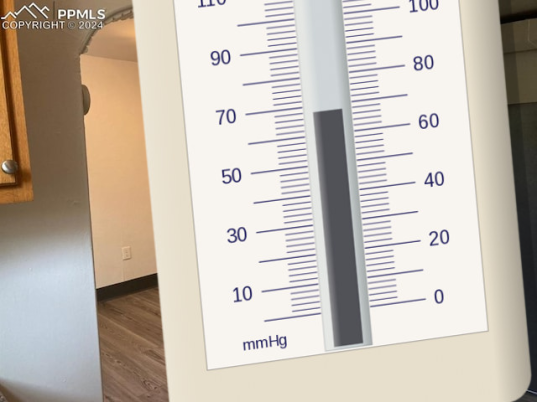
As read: 68; mmHg
